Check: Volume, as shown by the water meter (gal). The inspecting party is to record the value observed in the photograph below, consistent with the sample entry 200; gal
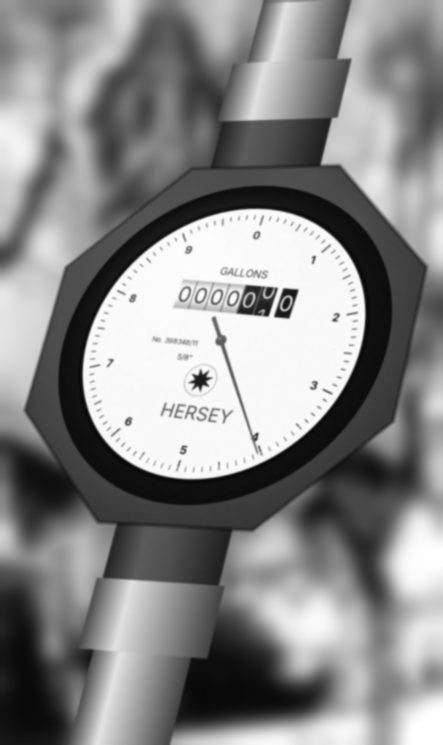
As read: 4.0; gal
